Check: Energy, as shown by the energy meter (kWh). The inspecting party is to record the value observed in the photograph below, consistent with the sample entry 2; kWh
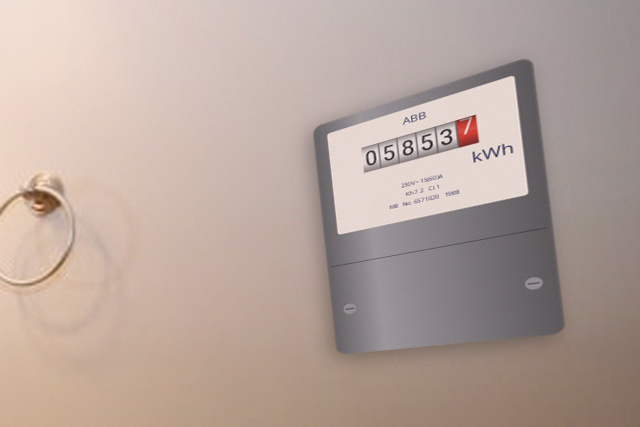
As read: 5853.7; kWh
